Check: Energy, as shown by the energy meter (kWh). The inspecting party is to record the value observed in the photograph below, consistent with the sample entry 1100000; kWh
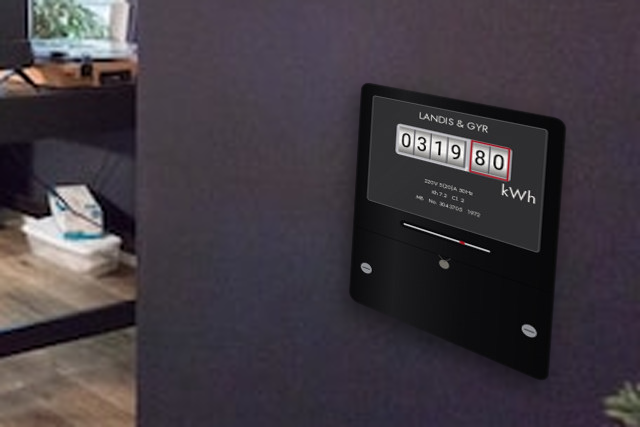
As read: 319.80; kWh
